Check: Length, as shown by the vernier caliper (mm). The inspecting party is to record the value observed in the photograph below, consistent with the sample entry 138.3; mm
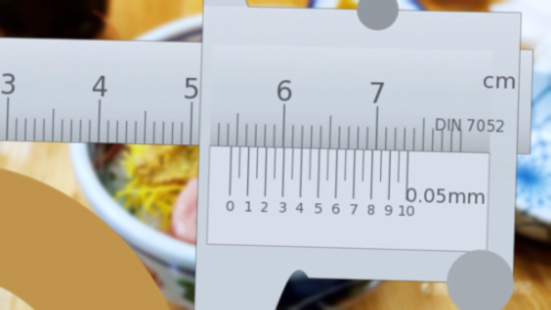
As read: 54.4; mm
